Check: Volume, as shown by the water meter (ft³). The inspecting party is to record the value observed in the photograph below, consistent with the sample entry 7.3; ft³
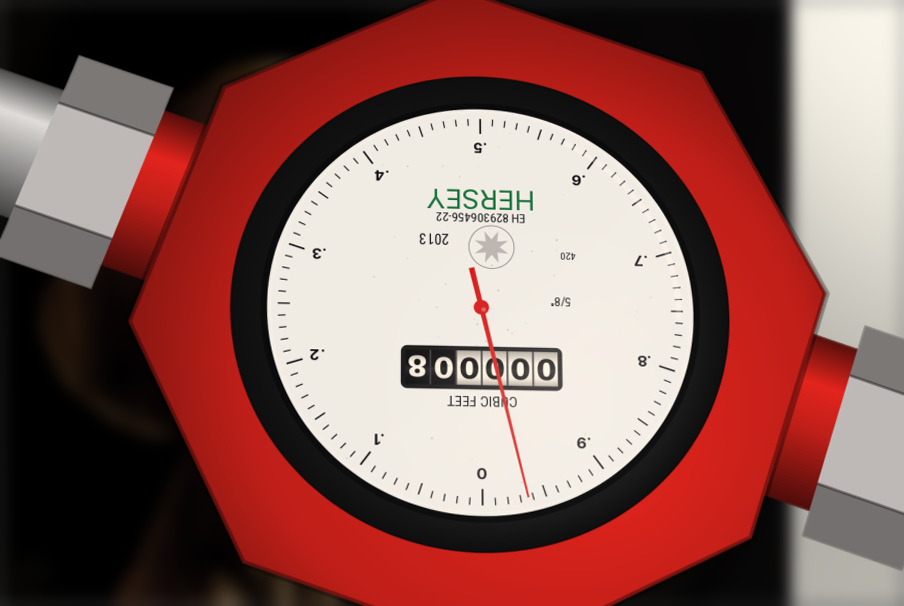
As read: 7.96; ft³
